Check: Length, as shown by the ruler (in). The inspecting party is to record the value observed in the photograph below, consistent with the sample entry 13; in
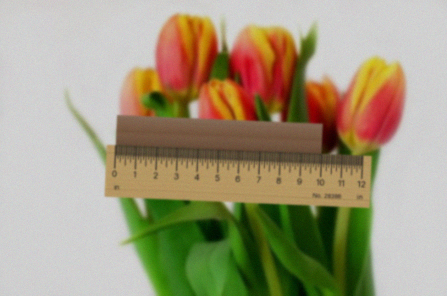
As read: 10; in
